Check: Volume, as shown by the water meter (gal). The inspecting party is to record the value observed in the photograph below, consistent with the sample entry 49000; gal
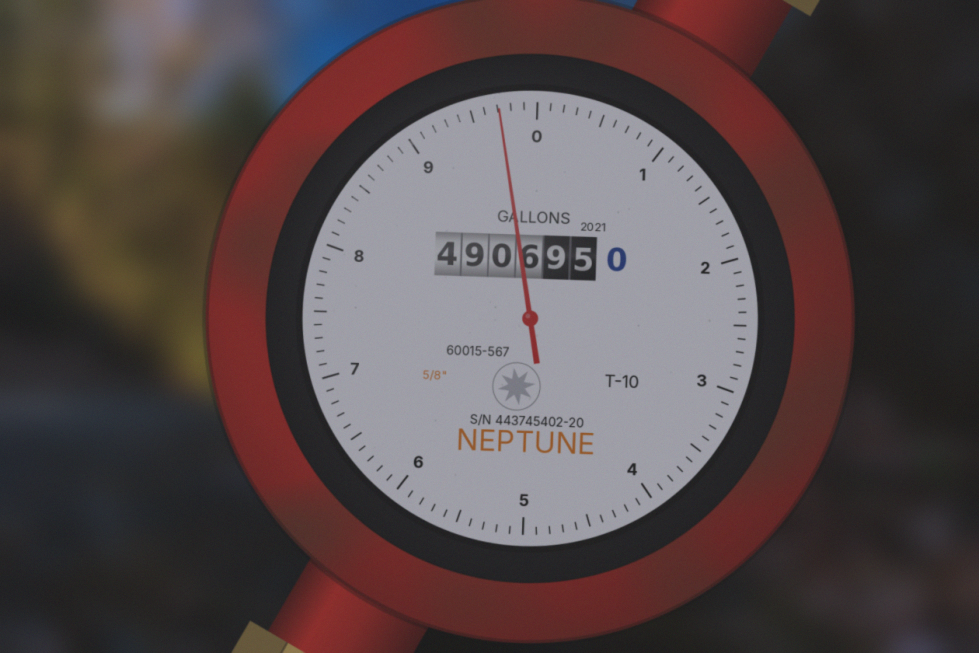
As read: 4906949.7; gal
